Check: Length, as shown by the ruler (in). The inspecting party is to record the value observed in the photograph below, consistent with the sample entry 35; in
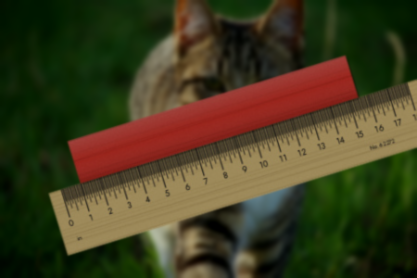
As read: 14.5; in
